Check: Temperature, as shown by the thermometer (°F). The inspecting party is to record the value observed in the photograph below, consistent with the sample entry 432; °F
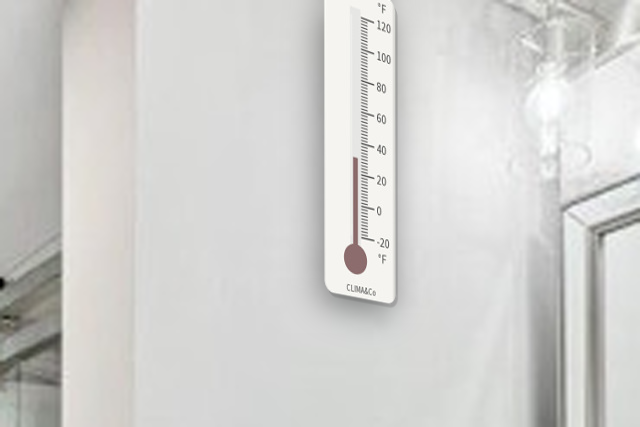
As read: 30; °F
